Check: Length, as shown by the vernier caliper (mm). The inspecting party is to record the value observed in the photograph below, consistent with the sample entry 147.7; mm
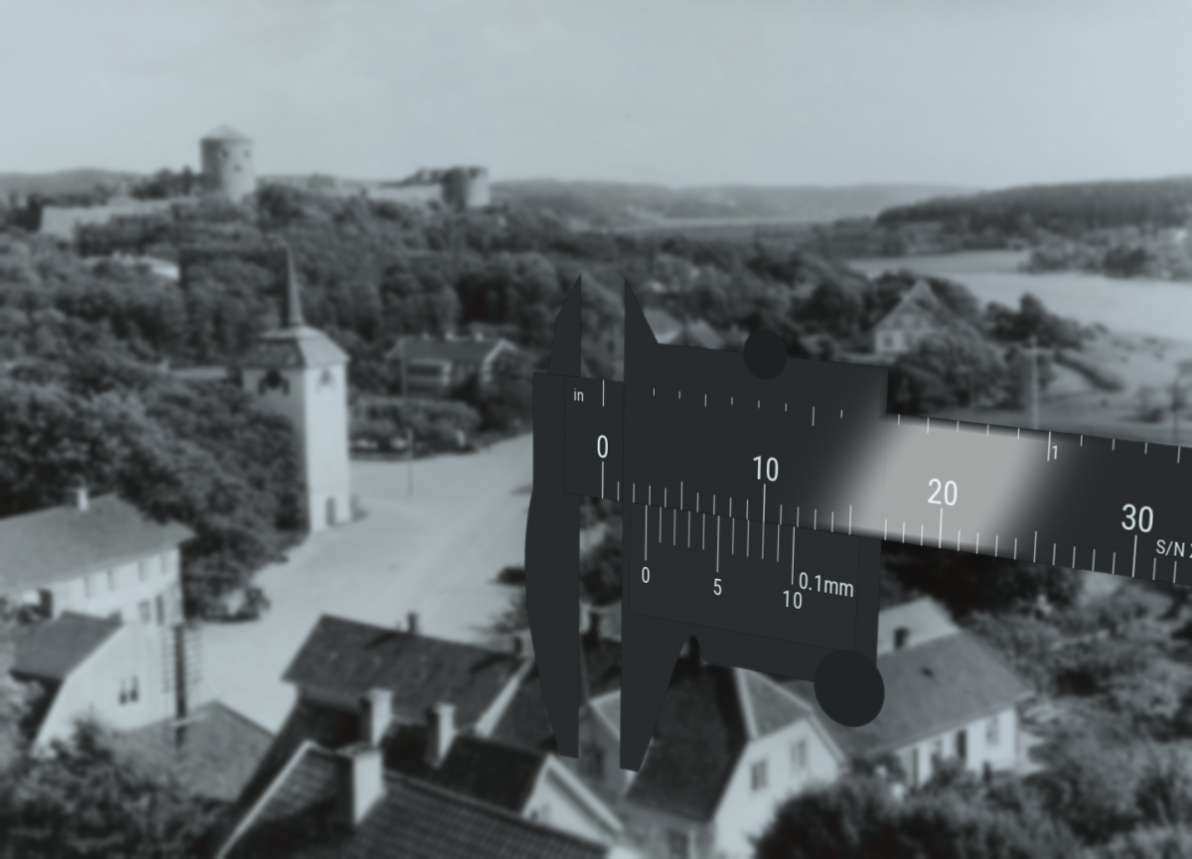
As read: 2.8; mm
